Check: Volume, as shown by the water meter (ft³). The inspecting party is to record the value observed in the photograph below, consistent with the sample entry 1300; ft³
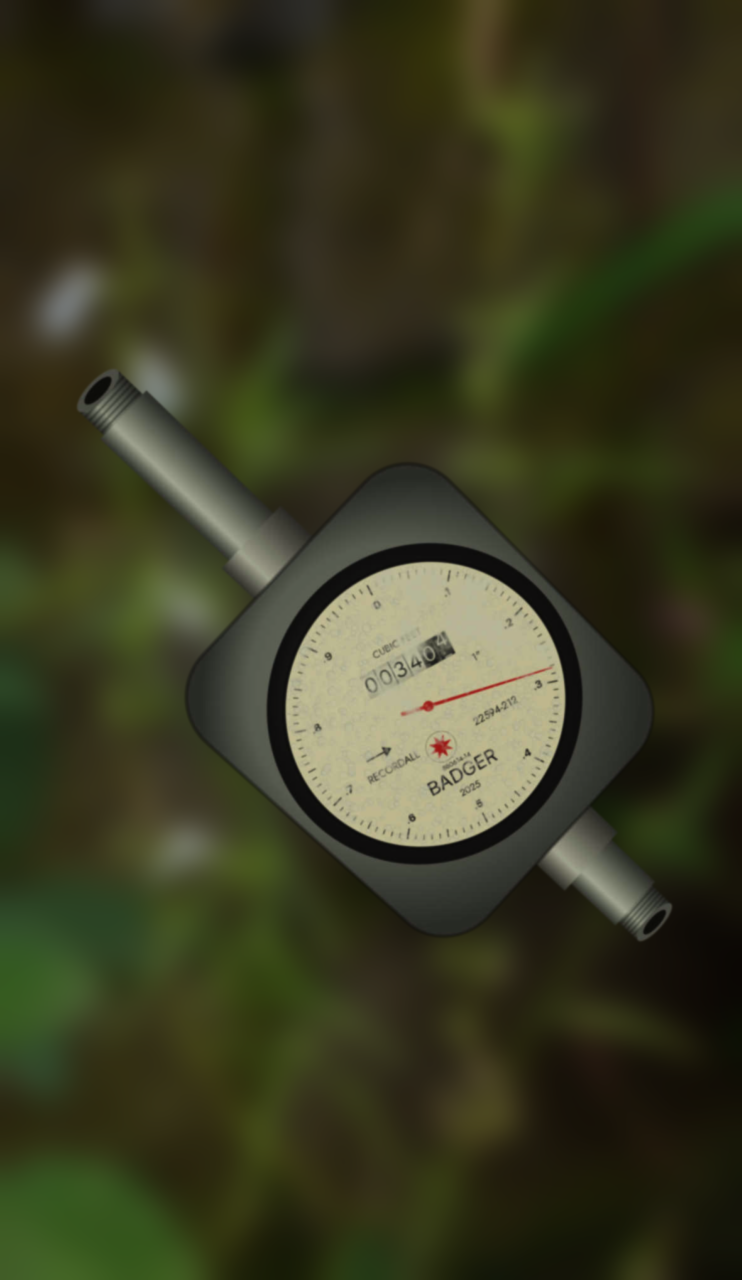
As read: 3404.28; ft³
